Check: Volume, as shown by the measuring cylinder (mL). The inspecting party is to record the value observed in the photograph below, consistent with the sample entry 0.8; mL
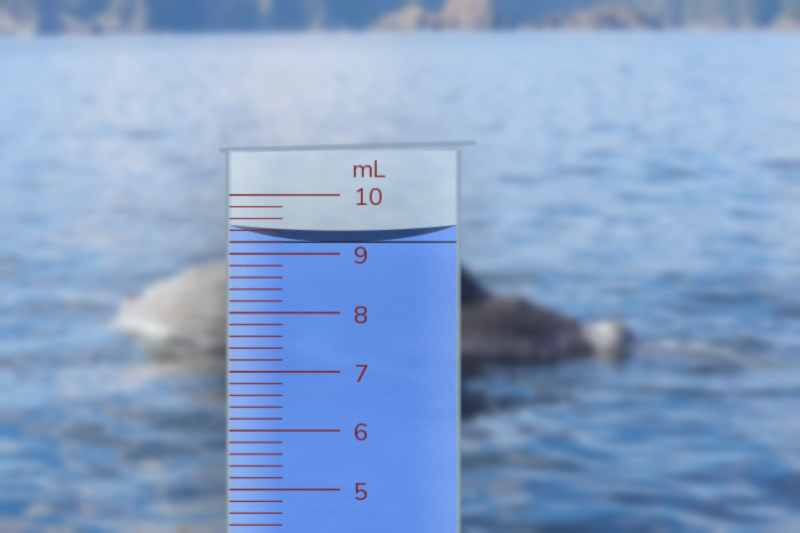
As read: 9.2; mL
